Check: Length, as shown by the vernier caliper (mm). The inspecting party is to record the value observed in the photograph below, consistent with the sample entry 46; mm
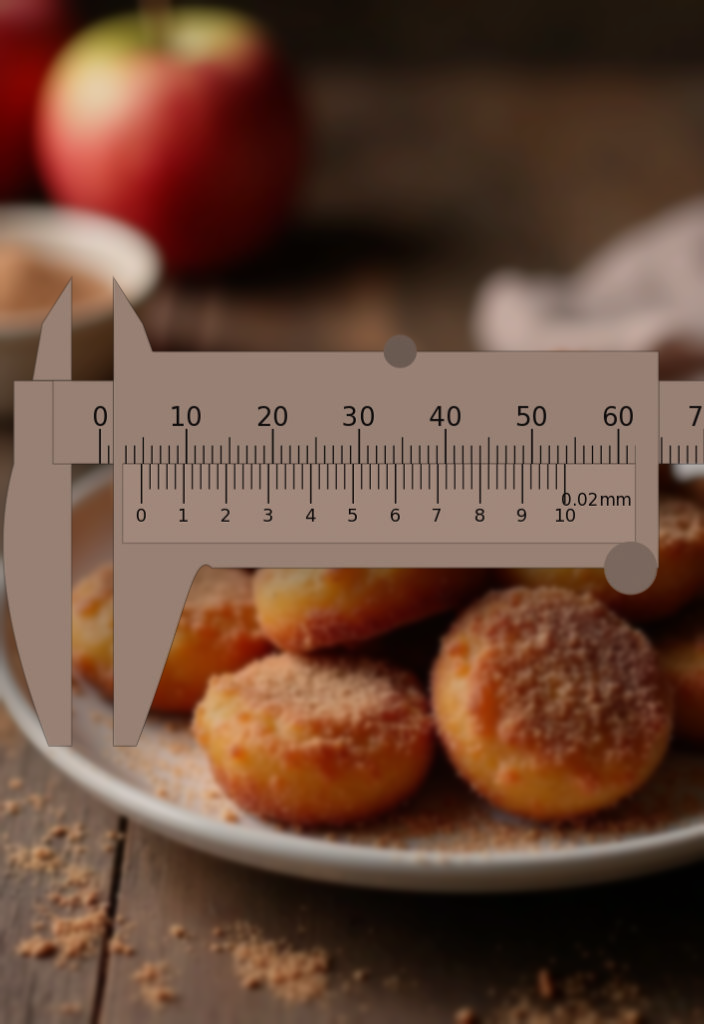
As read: 4.8; mm
